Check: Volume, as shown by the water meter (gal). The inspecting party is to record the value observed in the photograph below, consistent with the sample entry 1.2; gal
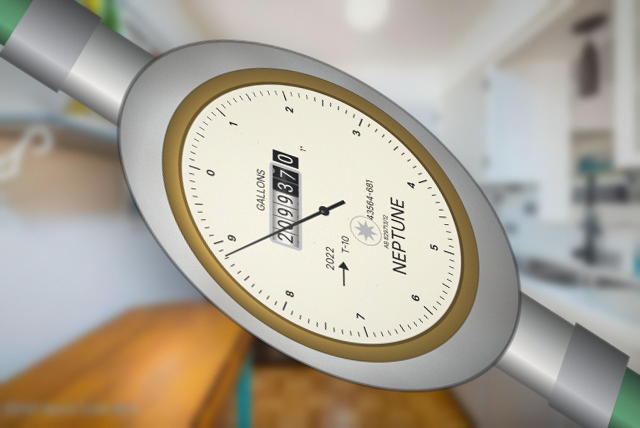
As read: 2099368.8; gal
